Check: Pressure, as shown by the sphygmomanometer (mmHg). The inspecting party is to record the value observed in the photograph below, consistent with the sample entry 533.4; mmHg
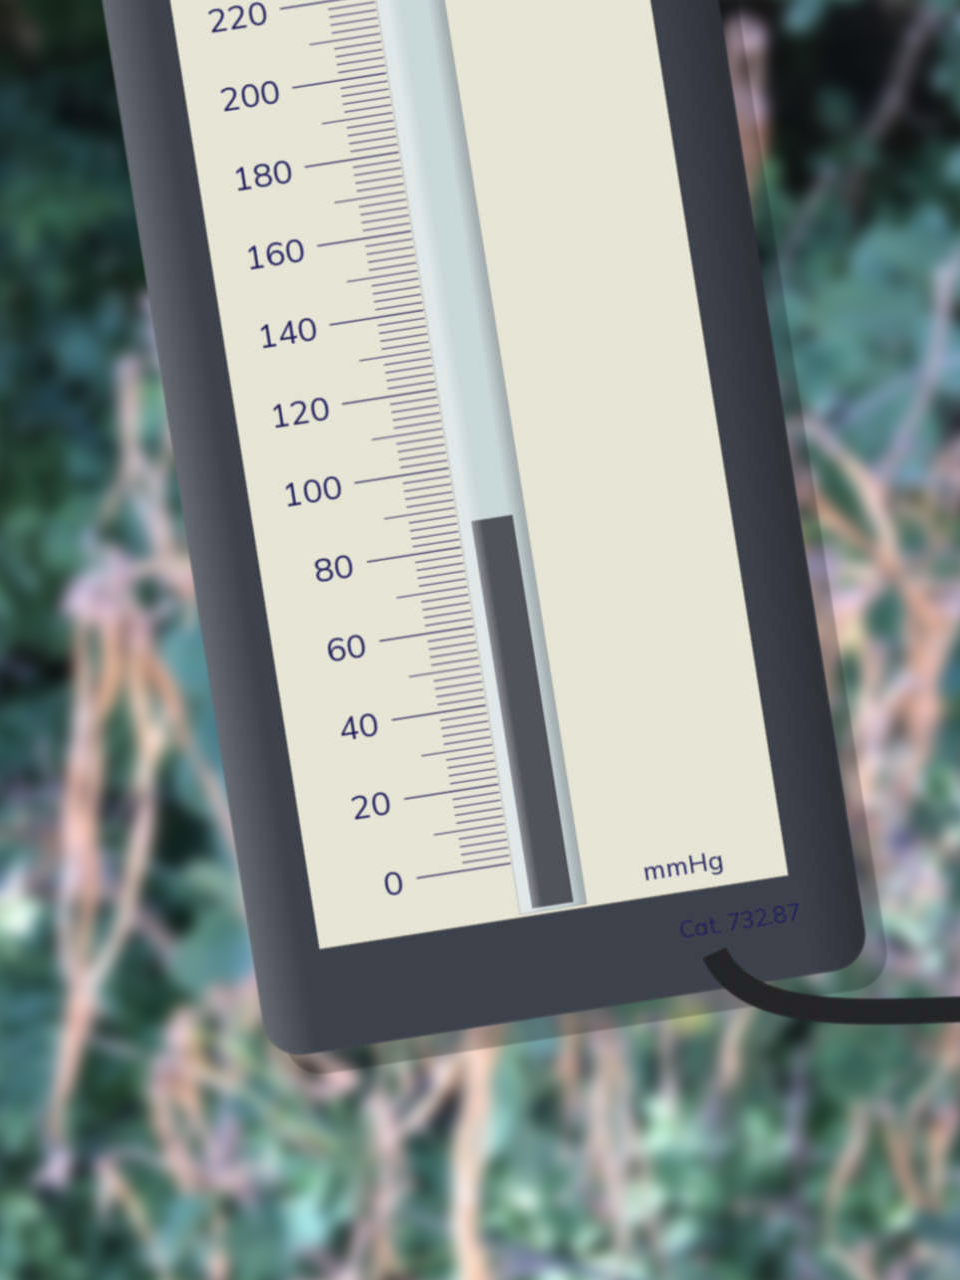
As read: 86; mmHg
